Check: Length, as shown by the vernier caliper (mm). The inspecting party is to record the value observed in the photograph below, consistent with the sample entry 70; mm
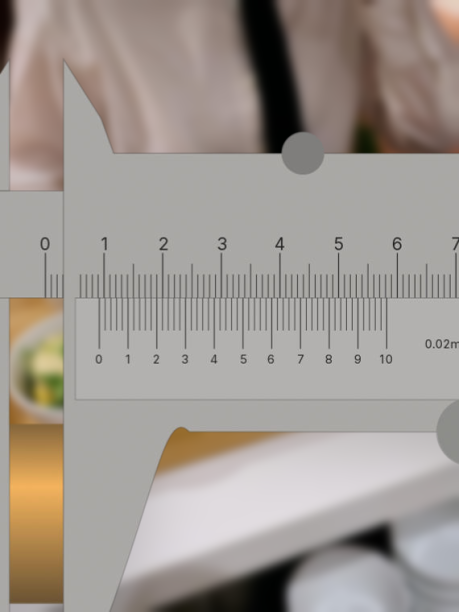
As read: 9.2; mm
